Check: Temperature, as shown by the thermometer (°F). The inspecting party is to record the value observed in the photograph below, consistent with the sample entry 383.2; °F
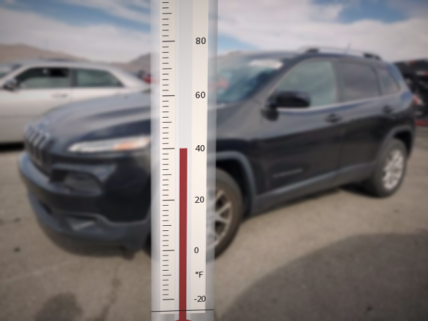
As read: 40; °F
